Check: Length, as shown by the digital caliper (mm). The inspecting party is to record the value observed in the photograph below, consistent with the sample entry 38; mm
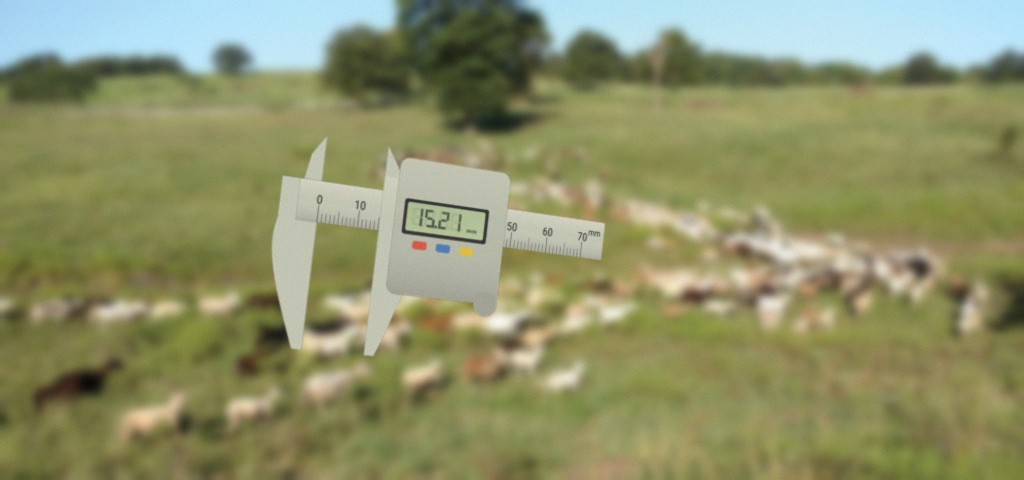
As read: 15.21; mm
